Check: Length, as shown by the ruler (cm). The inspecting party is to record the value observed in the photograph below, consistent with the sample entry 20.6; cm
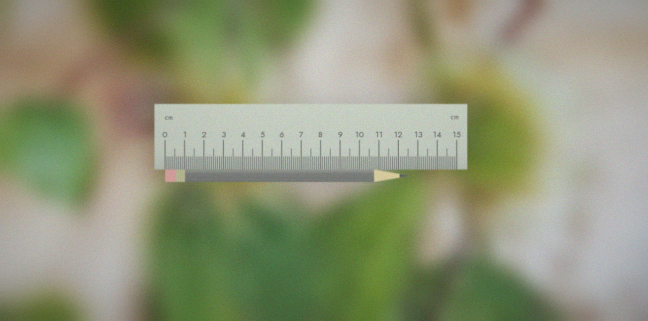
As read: 12.5; cm
